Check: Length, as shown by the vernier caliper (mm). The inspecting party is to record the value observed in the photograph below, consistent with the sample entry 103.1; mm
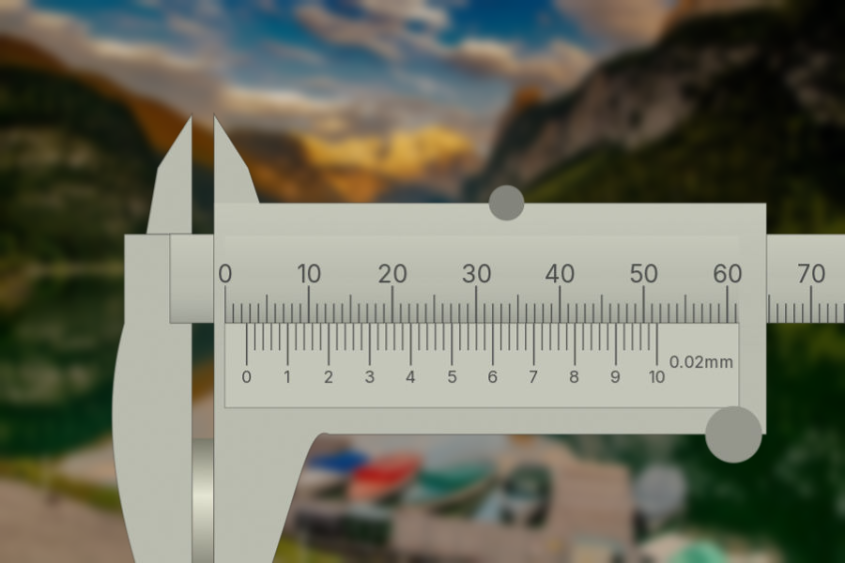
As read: 2.6; mm
